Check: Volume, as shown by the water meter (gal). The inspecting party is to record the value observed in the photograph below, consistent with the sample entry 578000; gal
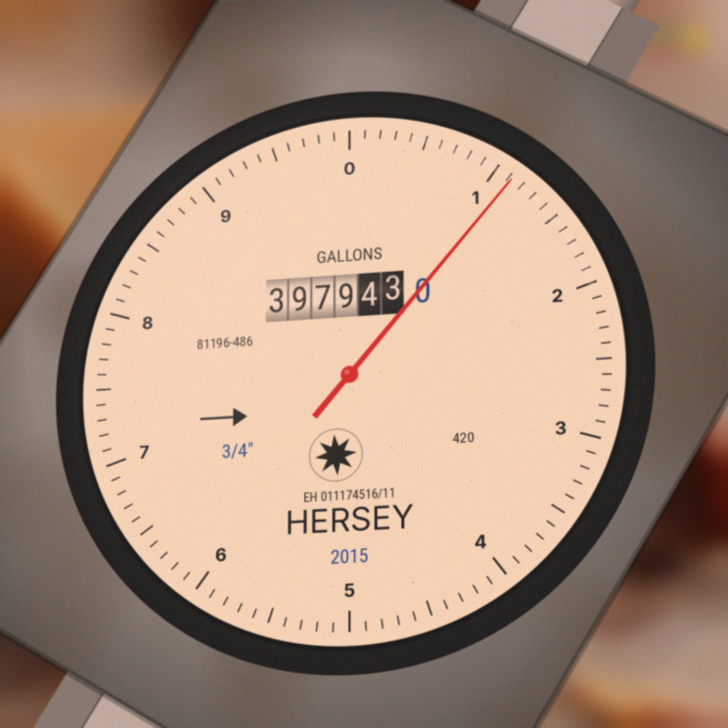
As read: 3979431.1; gal
